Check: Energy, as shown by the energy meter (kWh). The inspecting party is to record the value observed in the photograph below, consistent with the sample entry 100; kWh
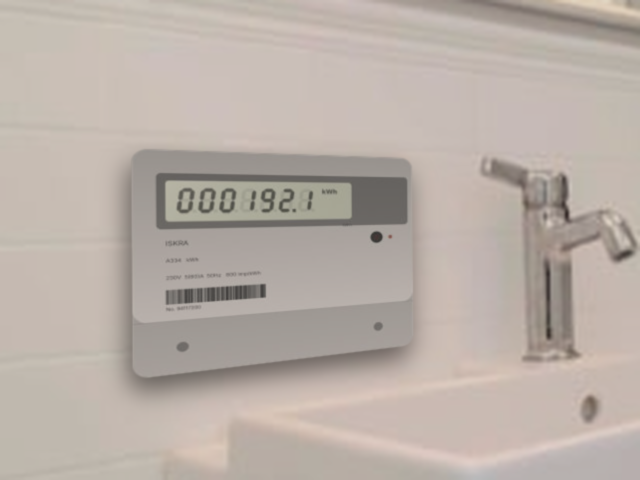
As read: 192.1; kWh
